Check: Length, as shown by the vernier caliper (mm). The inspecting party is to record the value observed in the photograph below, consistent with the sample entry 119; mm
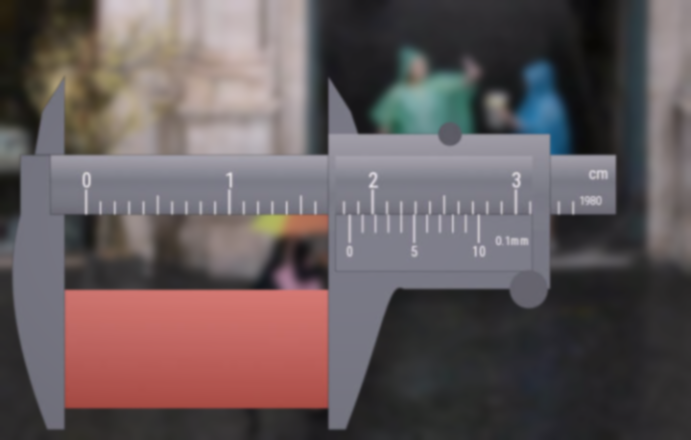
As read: 18.4; mm
